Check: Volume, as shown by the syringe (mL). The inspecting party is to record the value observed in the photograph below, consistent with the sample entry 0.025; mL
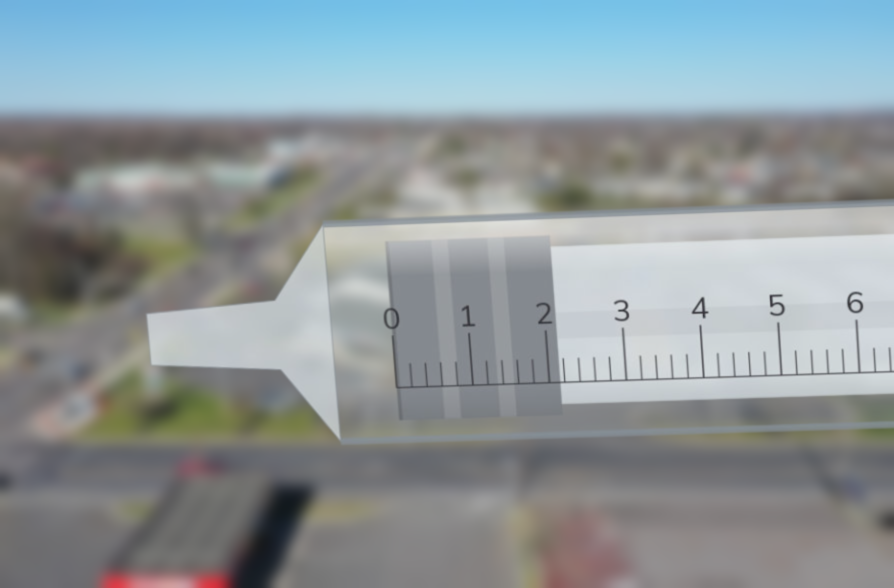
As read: 0; mL
